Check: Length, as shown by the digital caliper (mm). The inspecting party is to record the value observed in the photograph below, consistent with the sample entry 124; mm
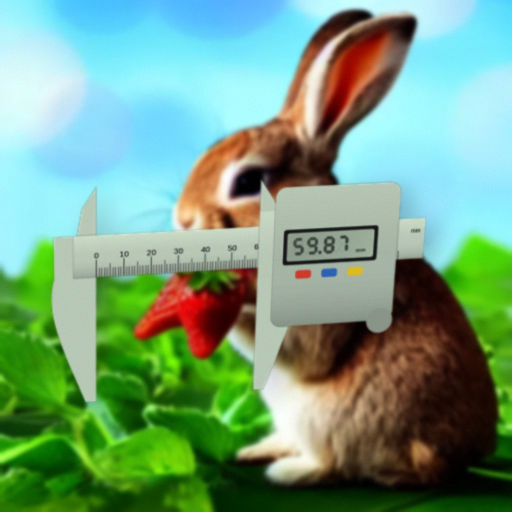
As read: 59.87; mm
